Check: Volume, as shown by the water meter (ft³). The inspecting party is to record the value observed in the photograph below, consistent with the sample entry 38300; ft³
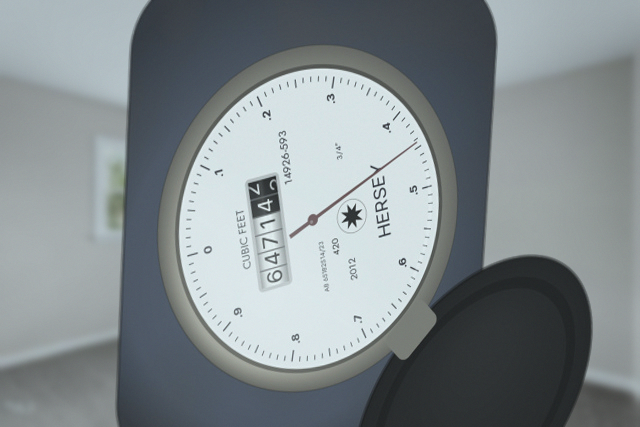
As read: 647142.44; ft³
